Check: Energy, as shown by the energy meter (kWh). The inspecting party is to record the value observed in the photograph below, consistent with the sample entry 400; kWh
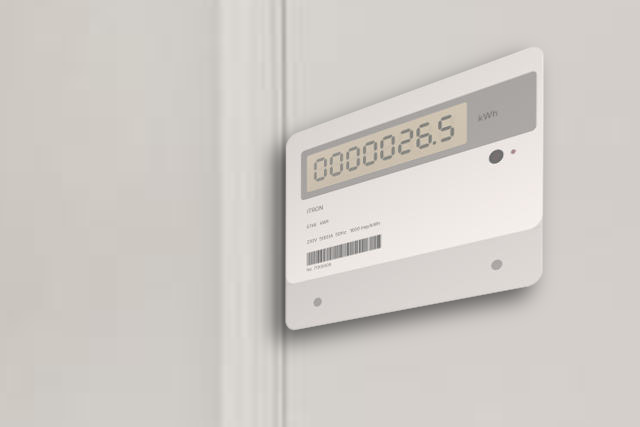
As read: 26.5; kWh
